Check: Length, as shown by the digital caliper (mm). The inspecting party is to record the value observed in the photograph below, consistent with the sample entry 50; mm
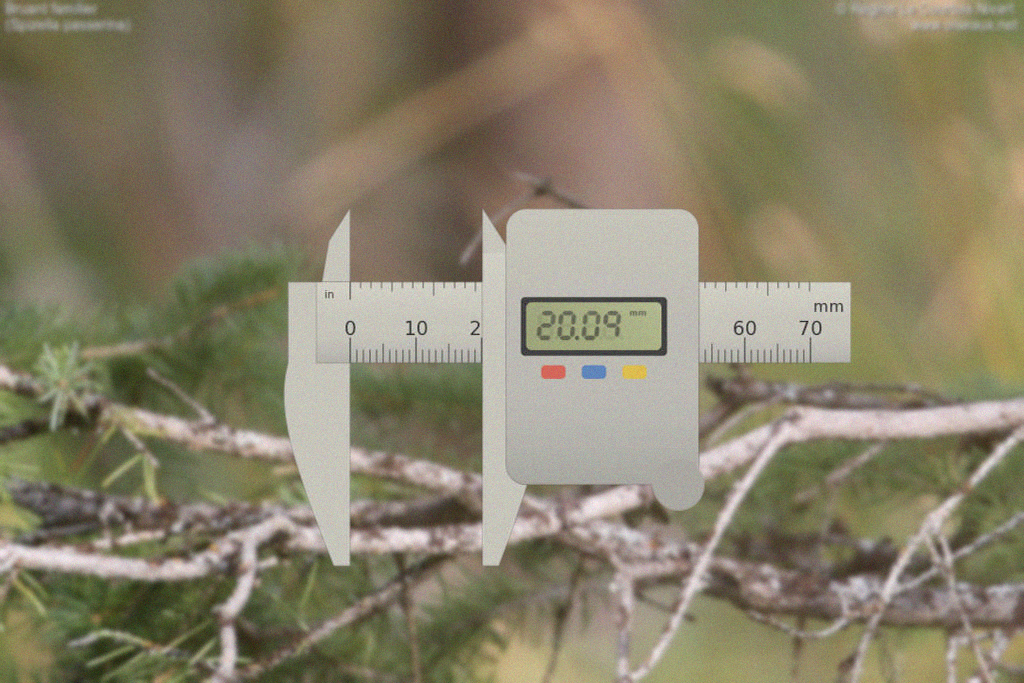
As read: 20.09; mm
